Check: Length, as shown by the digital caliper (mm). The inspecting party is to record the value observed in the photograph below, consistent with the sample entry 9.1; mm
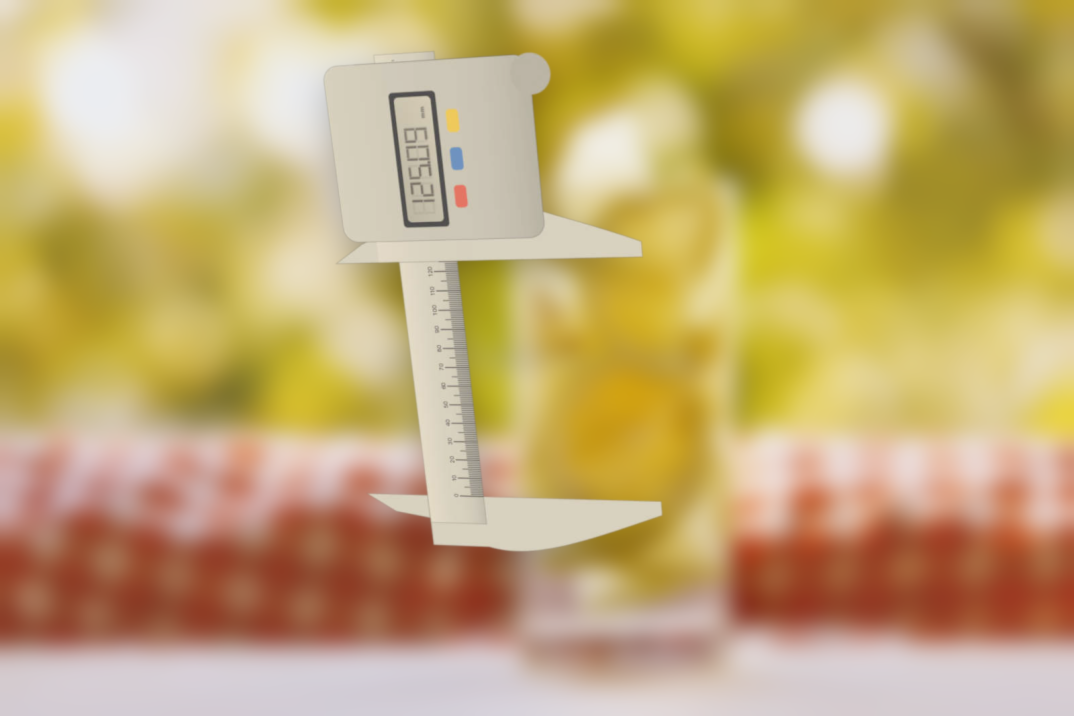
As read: 125.09; mm
